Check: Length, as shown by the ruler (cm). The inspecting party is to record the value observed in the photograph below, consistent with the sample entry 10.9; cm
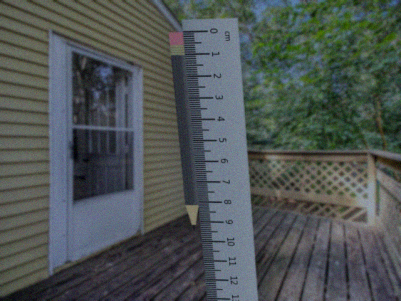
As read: 9.5; cm
